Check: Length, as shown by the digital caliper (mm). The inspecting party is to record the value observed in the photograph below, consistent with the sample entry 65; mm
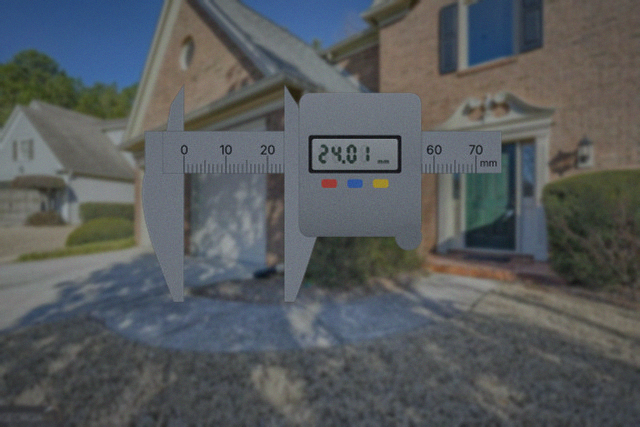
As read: 24.01; mm
